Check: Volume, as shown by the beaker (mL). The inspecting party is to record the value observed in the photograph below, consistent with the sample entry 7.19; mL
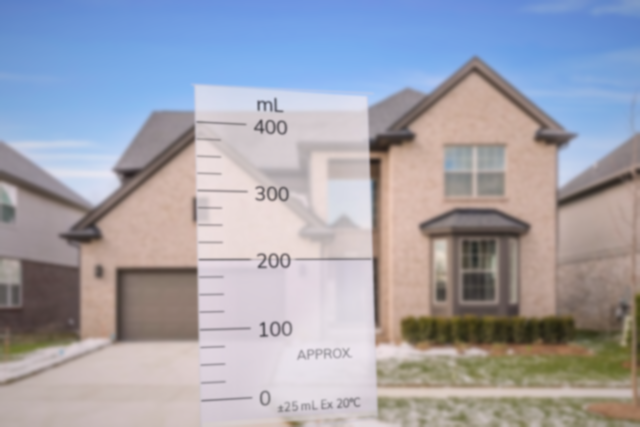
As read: 200; mL
